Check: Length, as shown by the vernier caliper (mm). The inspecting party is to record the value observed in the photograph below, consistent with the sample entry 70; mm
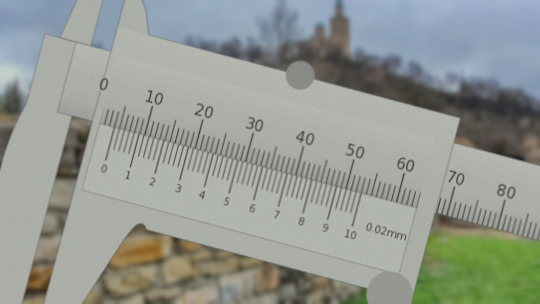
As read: 4.0; mm
